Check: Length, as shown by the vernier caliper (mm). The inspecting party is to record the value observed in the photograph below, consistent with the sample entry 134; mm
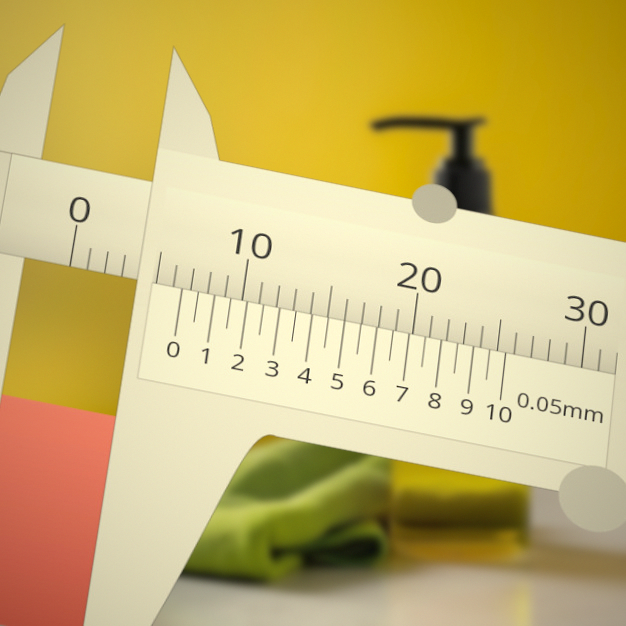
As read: 6.5; mm
